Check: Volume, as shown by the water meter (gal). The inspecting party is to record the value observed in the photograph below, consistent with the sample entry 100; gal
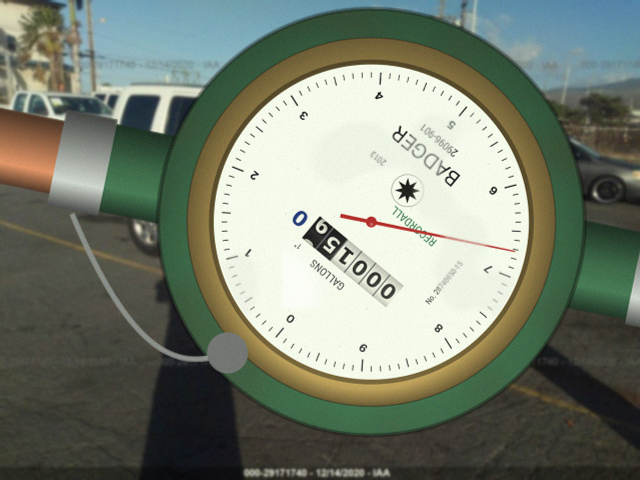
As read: 1586.7; gal
